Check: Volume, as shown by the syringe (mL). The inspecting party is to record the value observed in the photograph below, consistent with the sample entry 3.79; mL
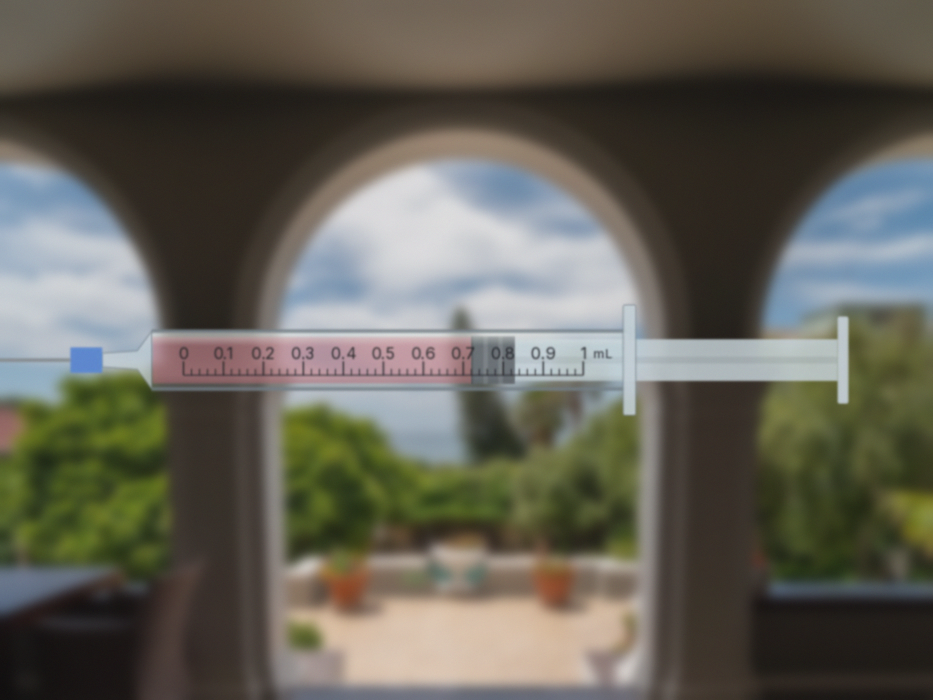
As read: 0.72; mL
